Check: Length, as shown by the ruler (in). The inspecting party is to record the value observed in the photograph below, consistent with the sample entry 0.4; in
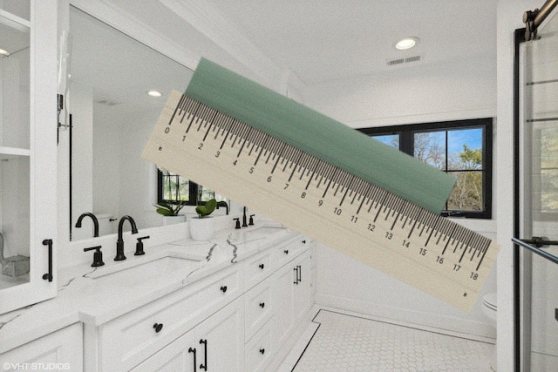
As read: 15; in
